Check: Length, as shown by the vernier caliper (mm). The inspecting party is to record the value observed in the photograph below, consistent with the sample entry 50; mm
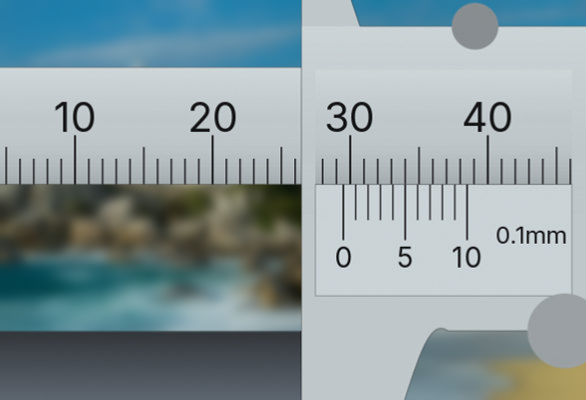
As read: 29.5; mm
